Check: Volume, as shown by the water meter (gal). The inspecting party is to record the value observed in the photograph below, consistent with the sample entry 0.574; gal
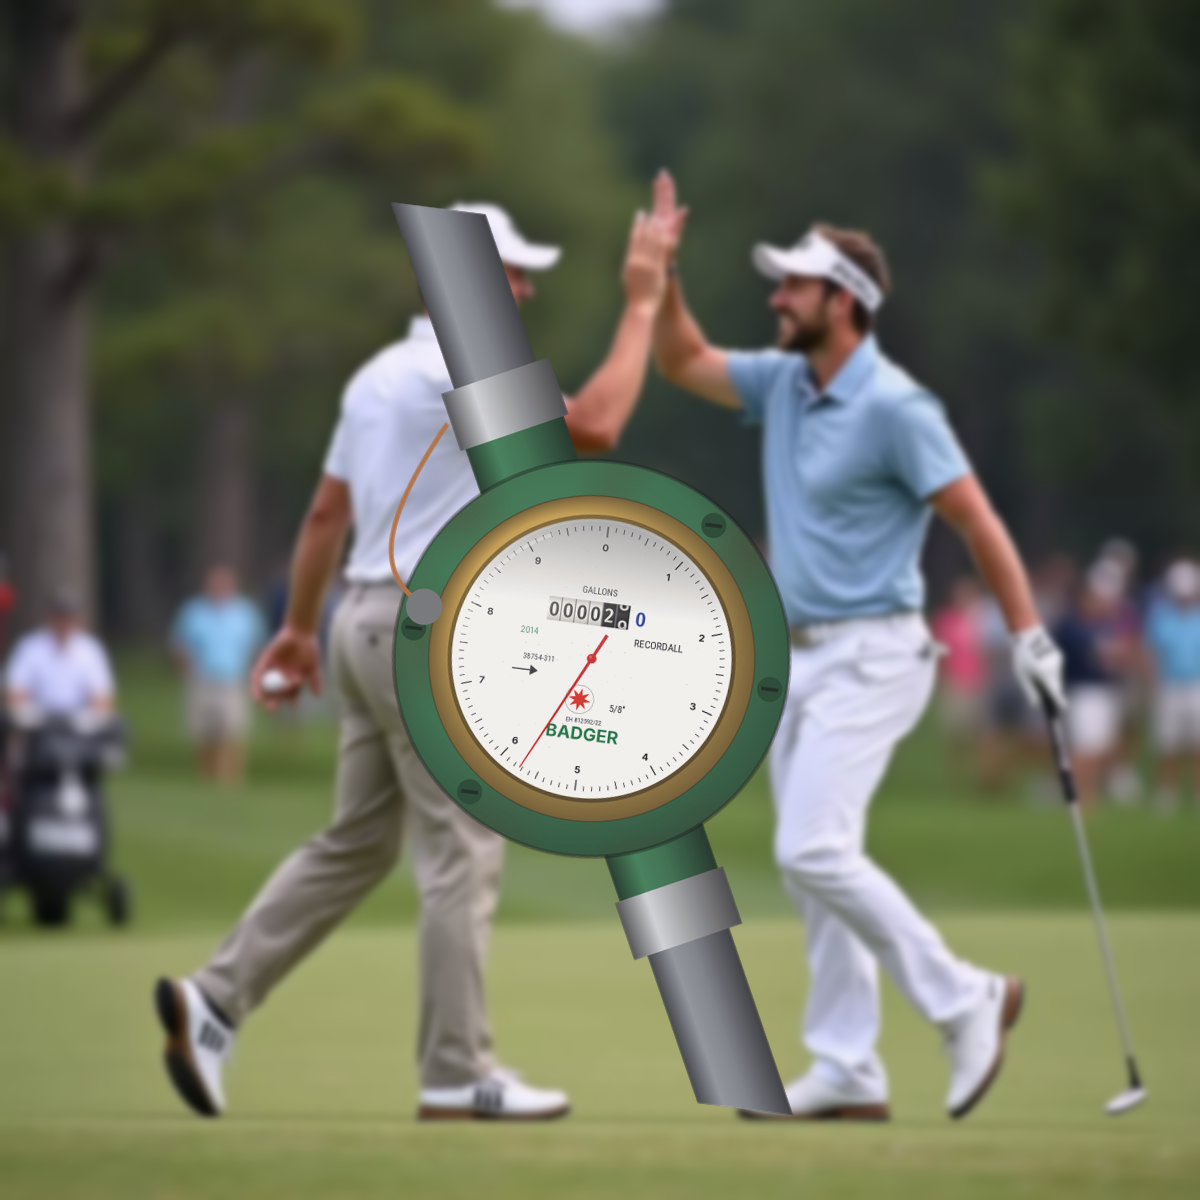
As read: 285.7; gal
